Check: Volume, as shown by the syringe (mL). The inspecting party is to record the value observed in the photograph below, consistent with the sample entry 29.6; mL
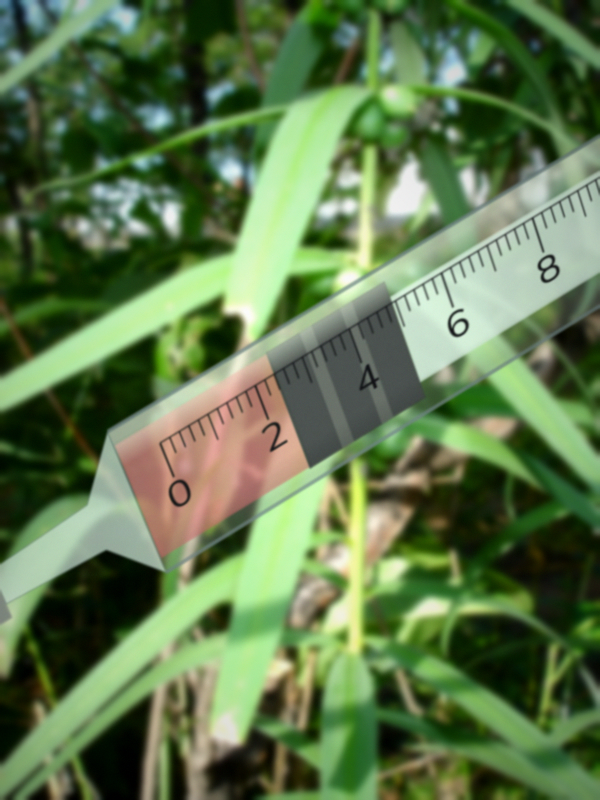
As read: 2.4; mL
